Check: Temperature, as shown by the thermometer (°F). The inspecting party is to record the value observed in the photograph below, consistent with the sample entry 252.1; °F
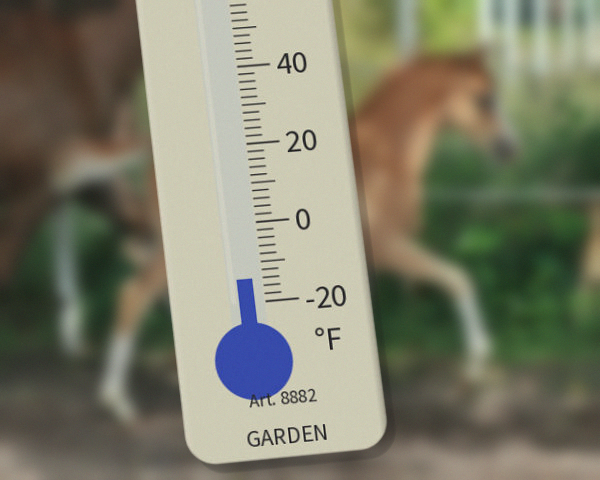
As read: -14; °F
